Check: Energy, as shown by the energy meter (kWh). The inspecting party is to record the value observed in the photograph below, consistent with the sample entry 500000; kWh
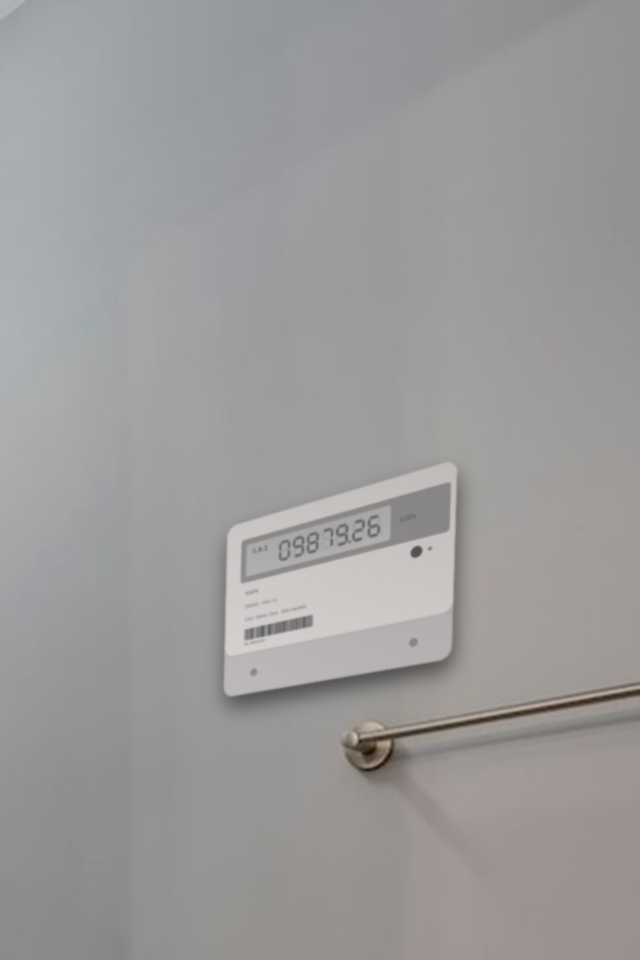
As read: 9879.26; kWh
